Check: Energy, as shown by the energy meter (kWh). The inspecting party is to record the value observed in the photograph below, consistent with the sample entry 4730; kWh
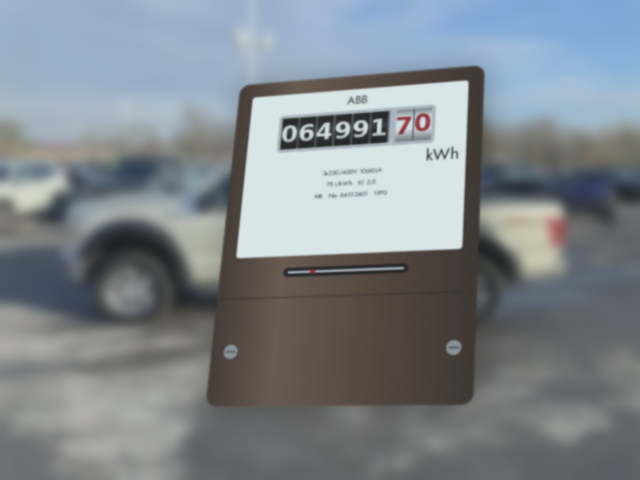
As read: 64991.70; kWh
